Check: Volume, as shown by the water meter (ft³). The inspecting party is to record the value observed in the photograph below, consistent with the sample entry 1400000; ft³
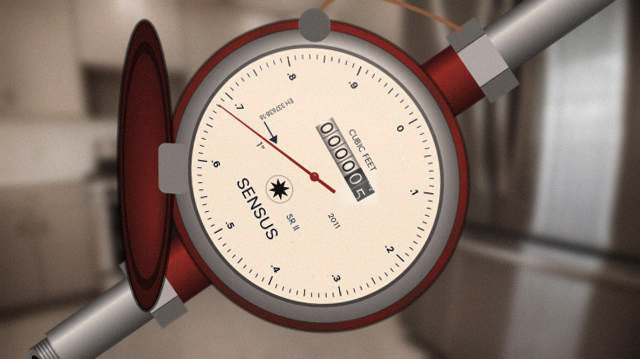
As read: 4.68; ft³
